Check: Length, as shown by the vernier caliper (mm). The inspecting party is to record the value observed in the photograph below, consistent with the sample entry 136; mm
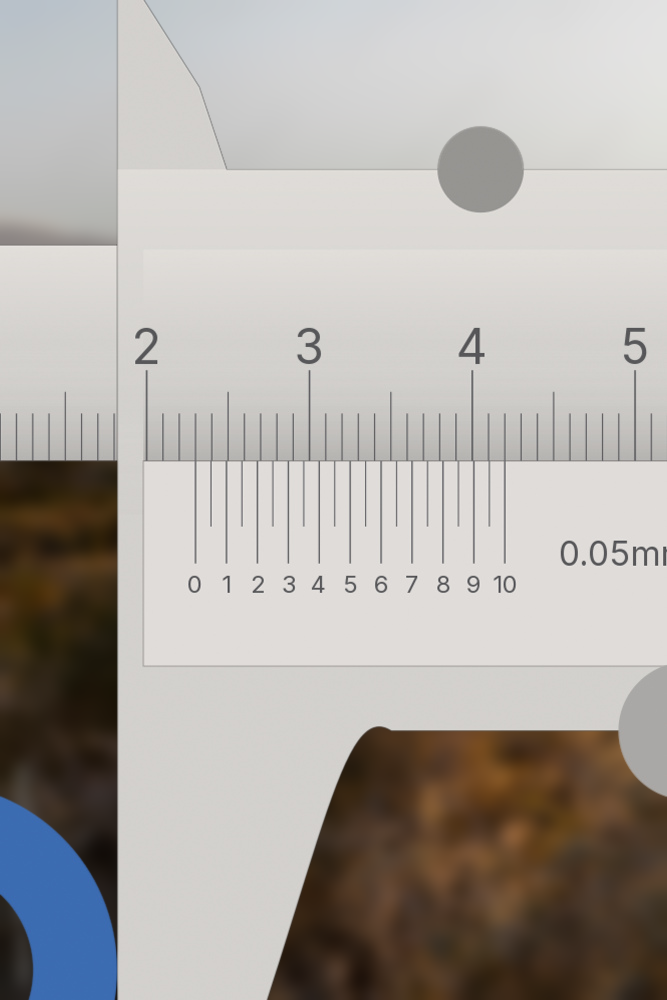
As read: 23.0; mm
